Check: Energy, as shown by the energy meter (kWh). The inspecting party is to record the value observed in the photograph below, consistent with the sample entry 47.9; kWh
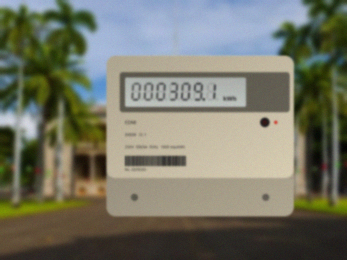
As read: 309.1; kWh
